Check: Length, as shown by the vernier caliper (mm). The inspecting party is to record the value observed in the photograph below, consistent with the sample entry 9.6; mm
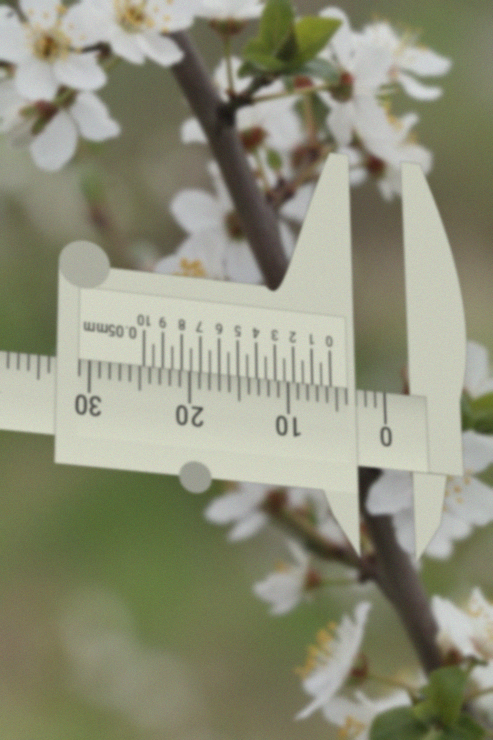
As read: 5.6; mm
